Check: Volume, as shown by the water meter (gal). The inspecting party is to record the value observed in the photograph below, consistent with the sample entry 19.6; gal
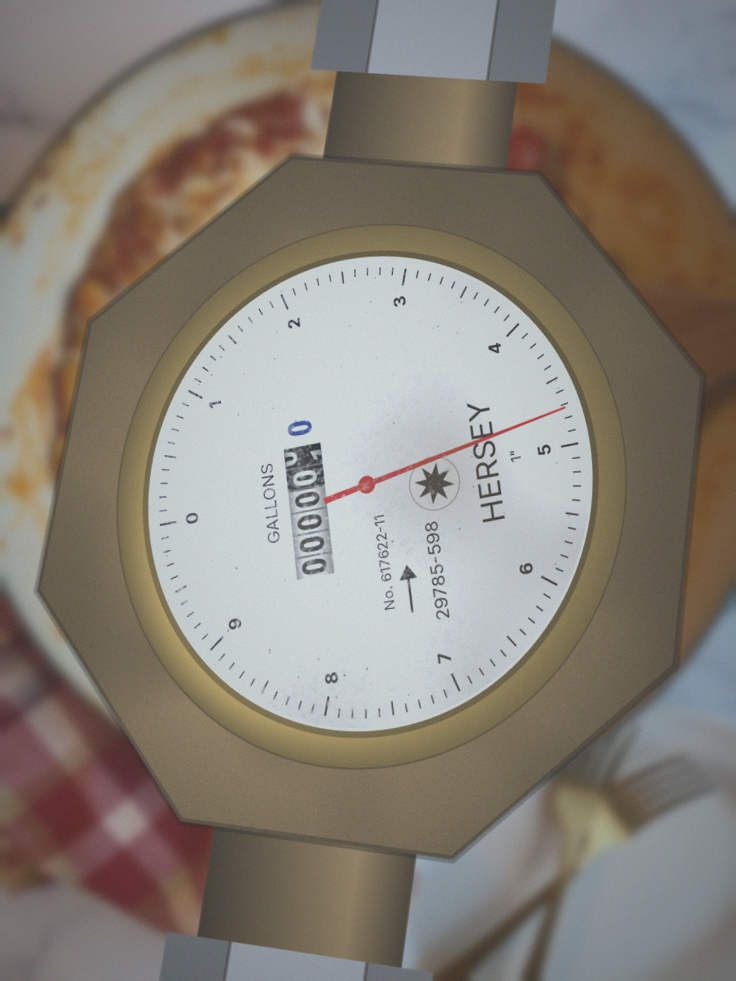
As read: 4.7; gal
